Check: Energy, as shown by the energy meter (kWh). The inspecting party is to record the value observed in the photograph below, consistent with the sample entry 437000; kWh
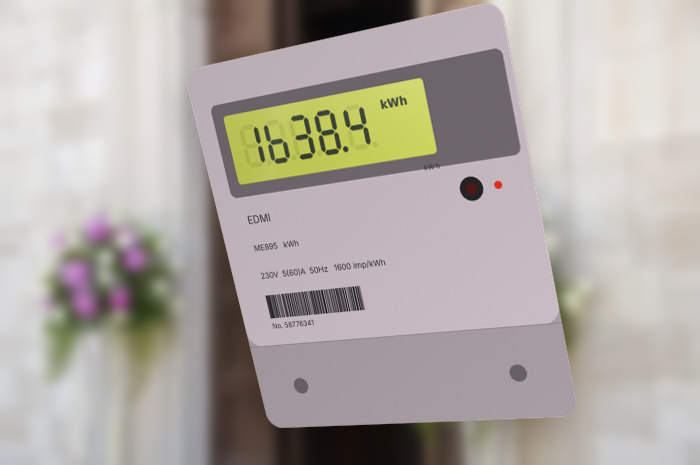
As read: 1638.4; kWh
